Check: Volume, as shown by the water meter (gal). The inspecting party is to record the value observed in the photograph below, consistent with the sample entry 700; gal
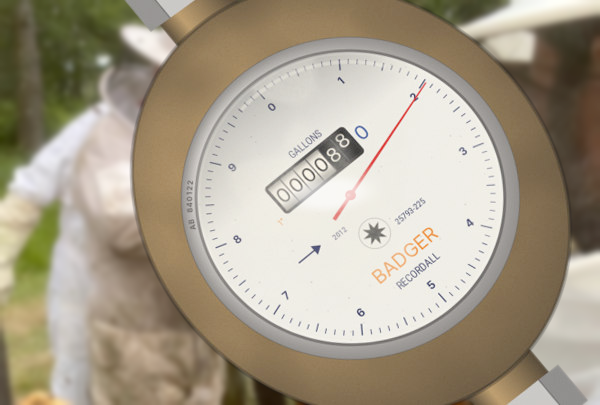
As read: 882.0; gal
